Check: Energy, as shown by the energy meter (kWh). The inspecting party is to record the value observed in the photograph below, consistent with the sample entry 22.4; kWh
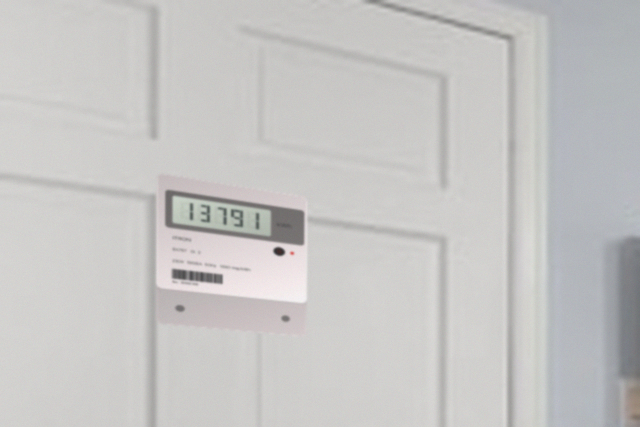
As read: 13791; kWh
